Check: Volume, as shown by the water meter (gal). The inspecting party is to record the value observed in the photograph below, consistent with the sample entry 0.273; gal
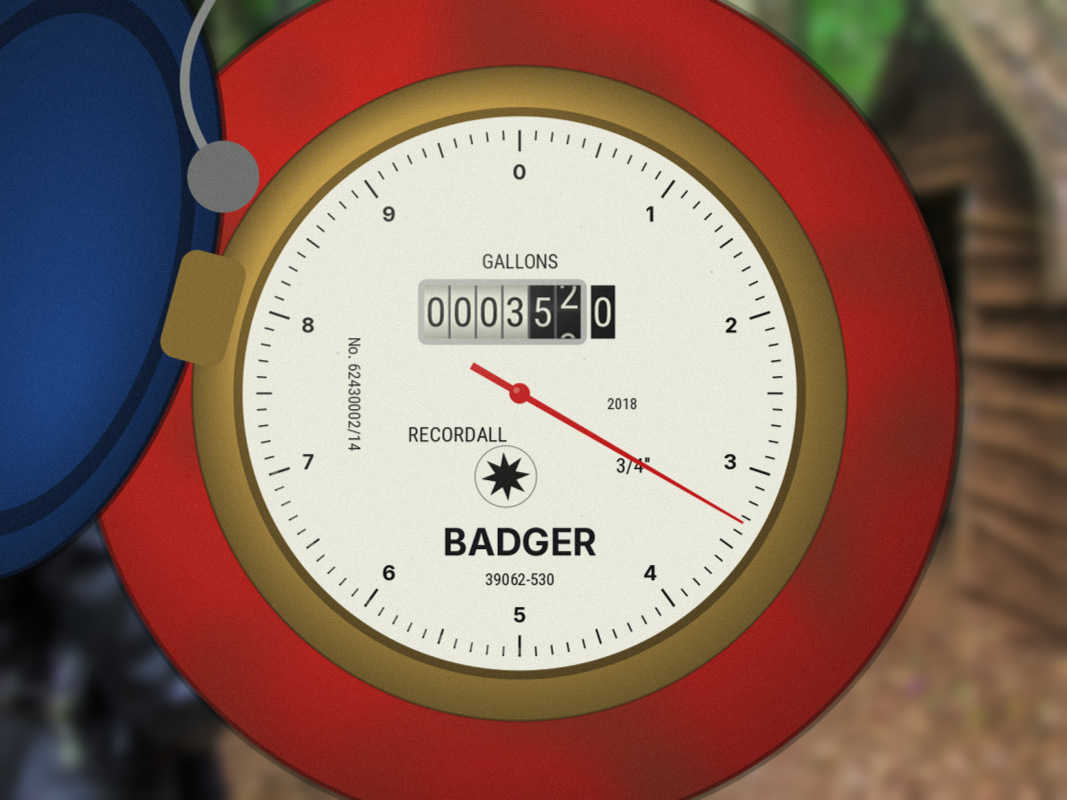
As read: 3523.3; gal
